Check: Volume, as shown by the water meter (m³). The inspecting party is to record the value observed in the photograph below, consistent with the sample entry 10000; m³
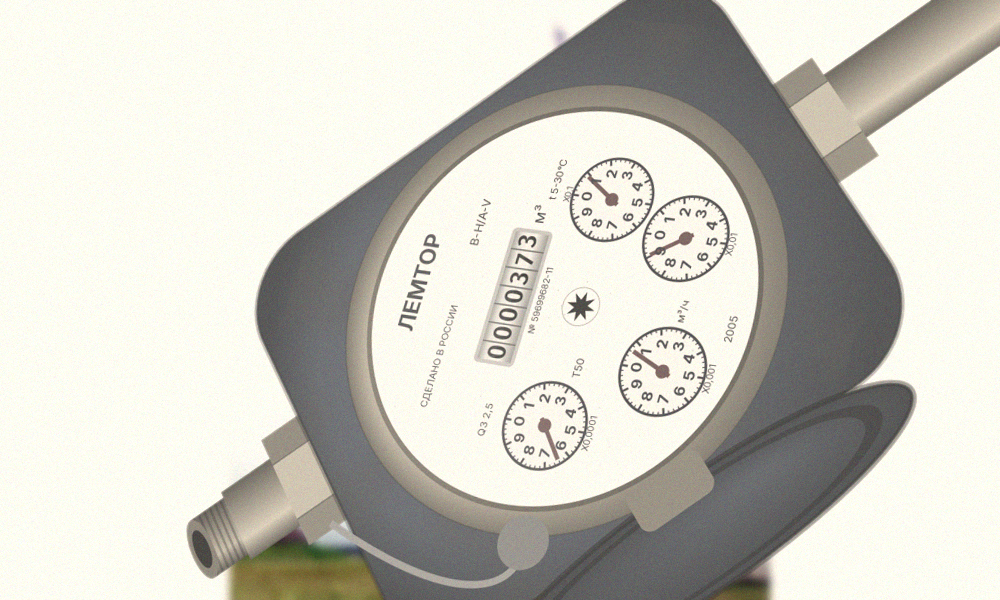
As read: 373.0906; m³
